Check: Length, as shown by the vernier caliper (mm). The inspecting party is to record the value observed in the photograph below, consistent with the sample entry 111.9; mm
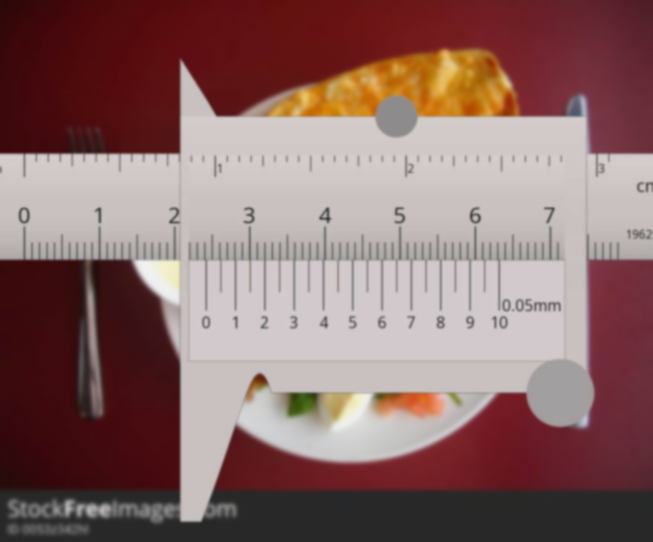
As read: 24.2; mm
